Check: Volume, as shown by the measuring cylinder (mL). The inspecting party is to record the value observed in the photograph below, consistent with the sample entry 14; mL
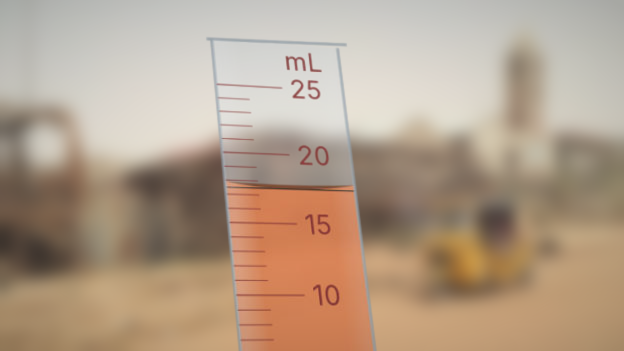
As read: 17.5; mL
